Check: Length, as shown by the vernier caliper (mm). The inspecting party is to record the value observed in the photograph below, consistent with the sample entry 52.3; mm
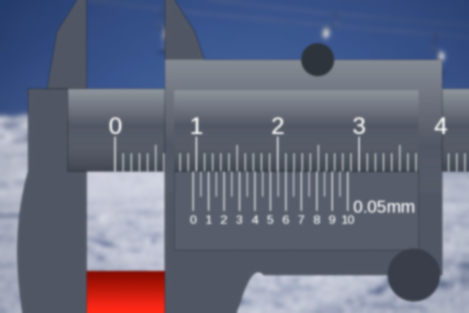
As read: 9.6; mm
